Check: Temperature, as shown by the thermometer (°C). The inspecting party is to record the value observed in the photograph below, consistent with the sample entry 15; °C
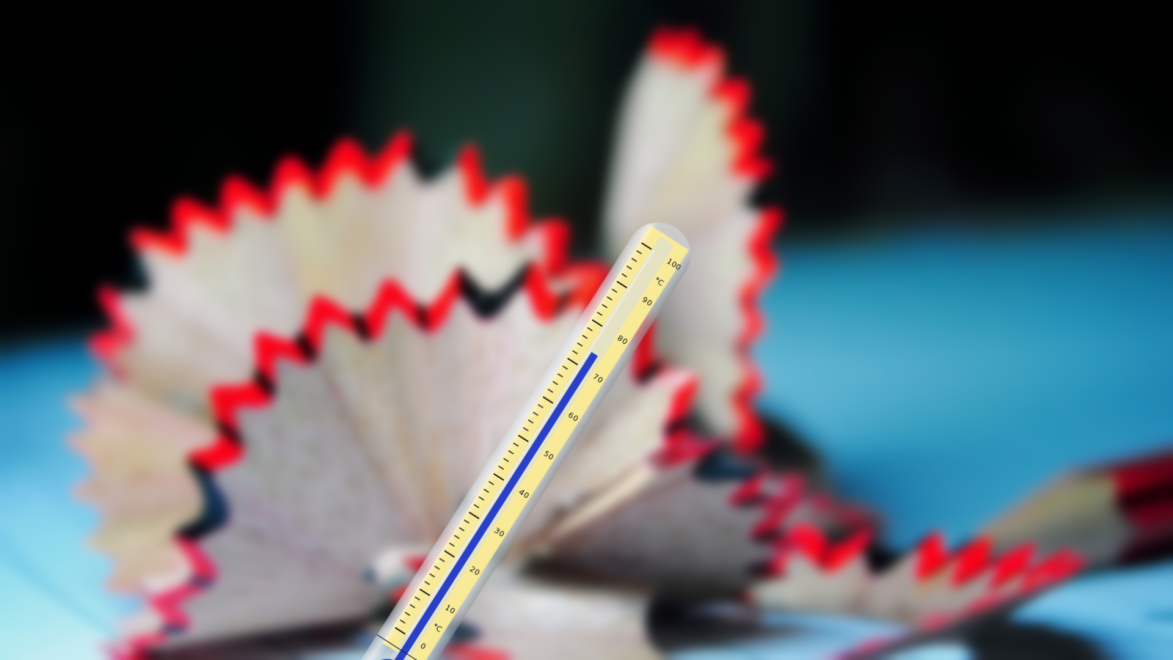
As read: 74; °C
